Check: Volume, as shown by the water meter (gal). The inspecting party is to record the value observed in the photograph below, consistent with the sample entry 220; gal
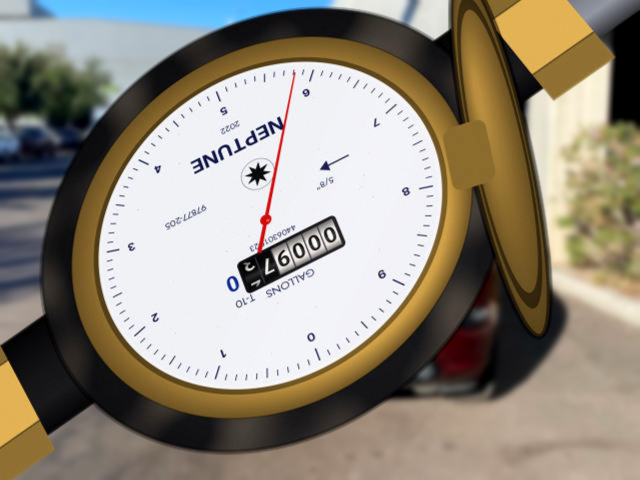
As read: 9725.8; gal
